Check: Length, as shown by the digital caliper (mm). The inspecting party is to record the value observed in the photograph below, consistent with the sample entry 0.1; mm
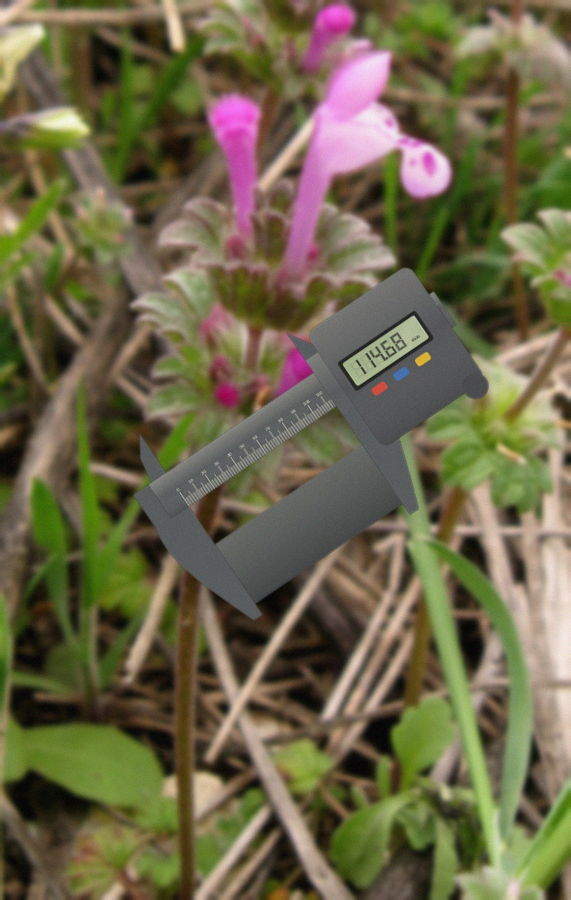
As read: 114.68; mm
